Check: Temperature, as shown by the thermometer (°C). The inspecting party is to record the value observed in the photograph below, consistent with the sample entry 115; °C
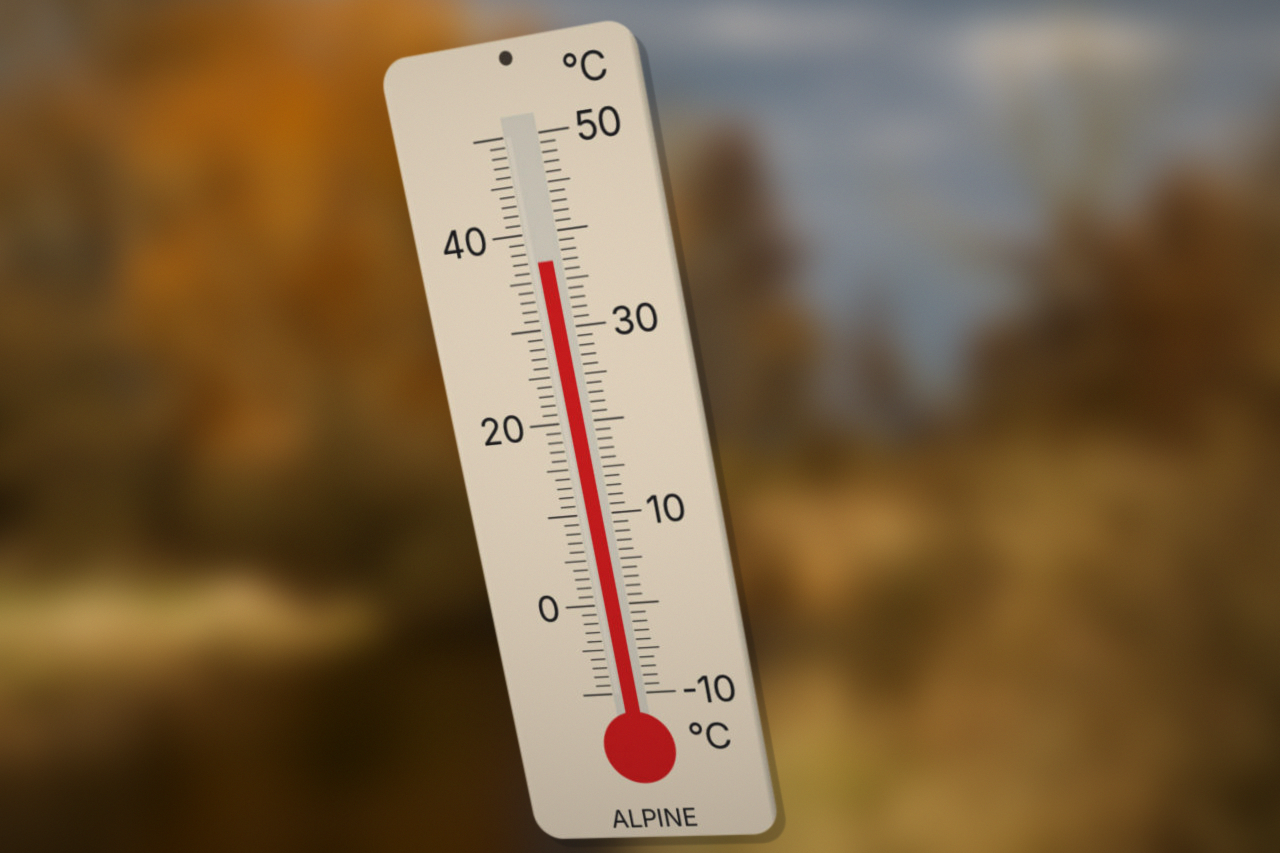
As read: 37; °C
